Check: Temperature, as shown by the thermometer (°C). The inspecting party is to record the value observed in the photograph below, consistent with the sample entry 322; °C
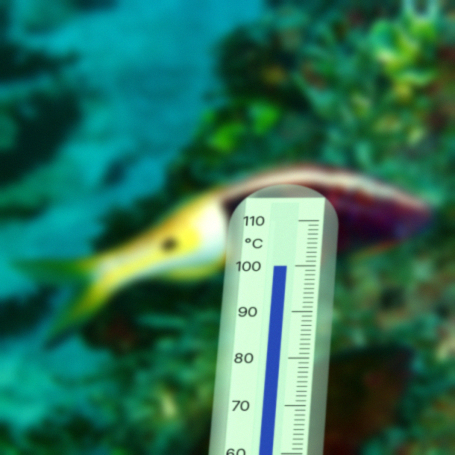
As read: 100; °C
